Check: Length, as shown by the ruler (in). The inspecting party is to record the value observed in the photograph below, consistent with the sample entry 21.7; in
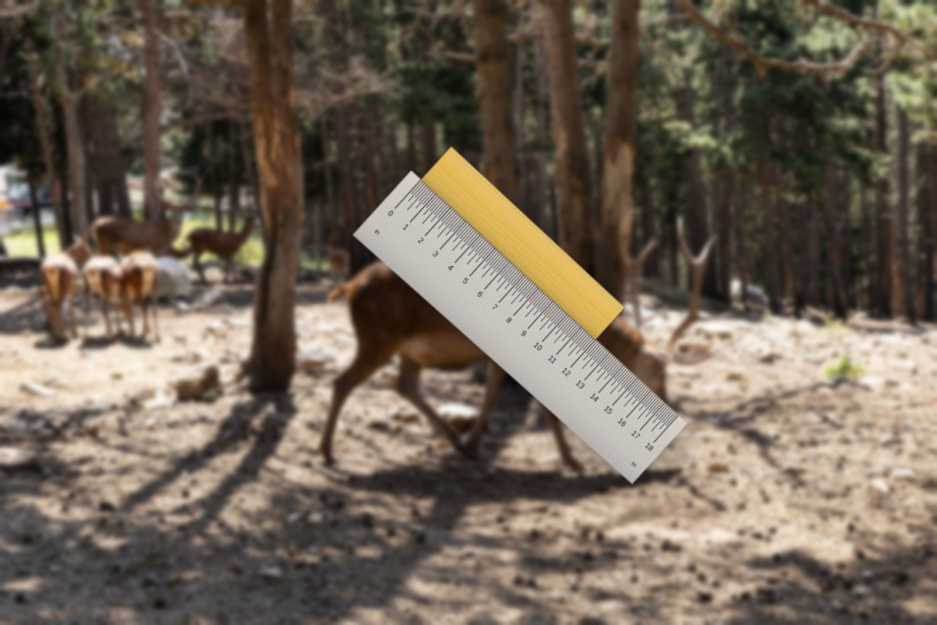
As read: 12; in
